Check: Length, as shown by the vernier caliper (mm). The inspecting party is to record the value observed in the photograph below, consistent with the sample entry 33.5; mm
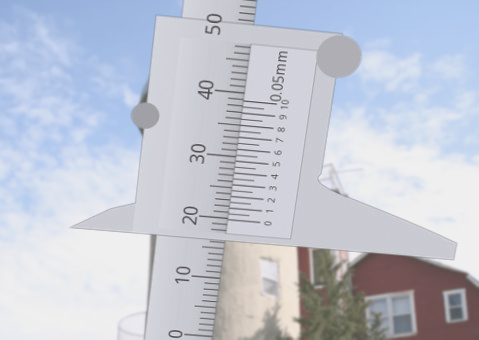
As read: 19.8; mm
